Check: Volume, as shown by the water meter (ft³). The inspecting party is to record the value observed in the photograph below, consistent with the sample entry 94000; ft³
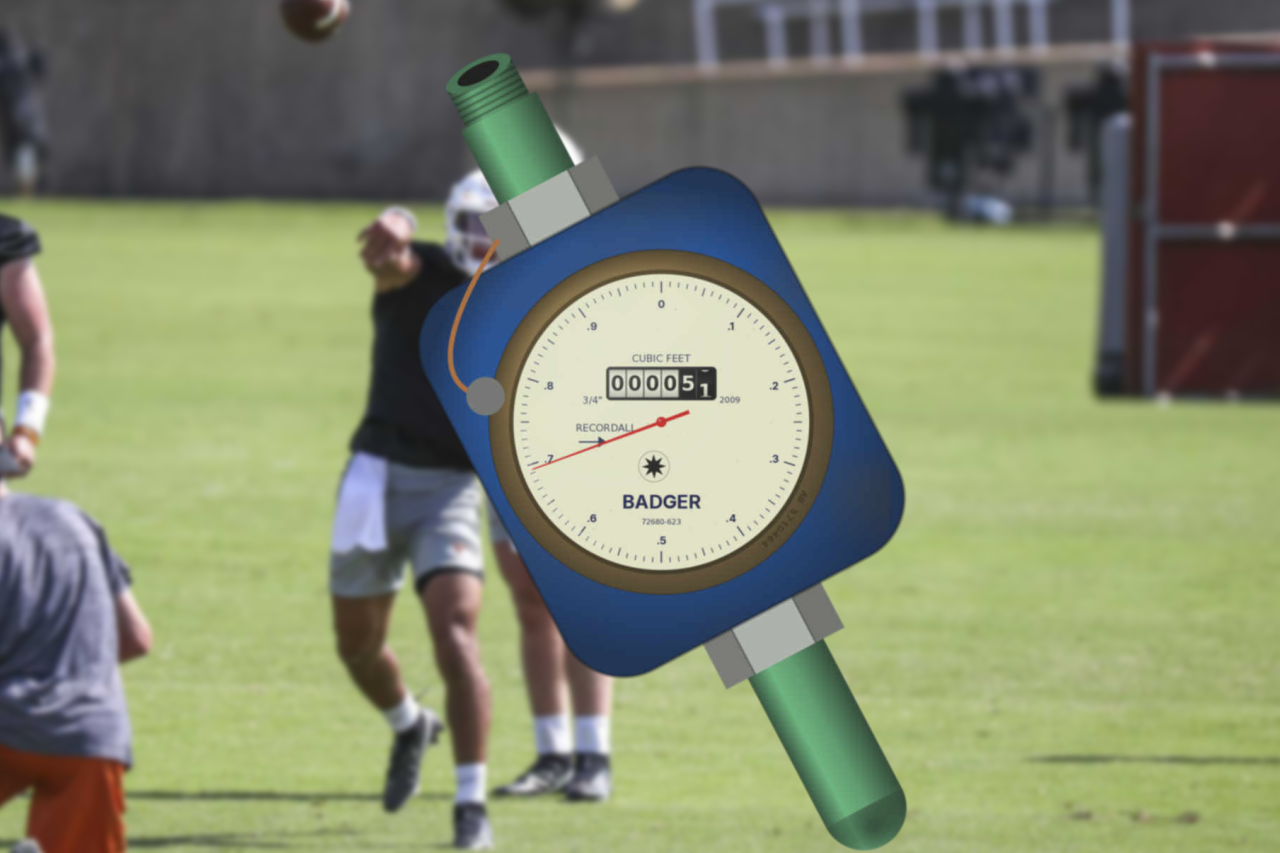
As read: 50.69; ft³
